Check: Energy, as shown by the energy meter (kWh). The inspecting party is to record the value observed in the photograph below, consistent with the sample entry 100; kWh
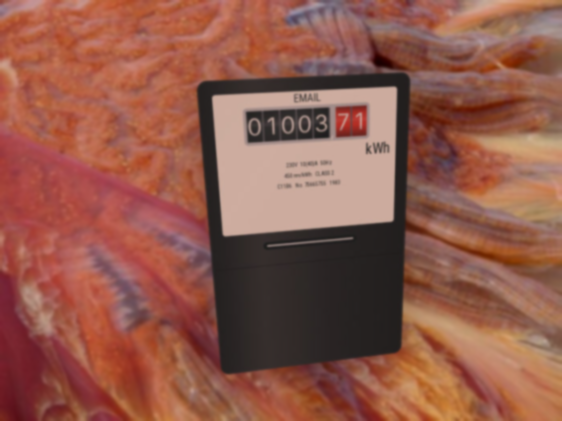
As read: 1003.71; kWh
